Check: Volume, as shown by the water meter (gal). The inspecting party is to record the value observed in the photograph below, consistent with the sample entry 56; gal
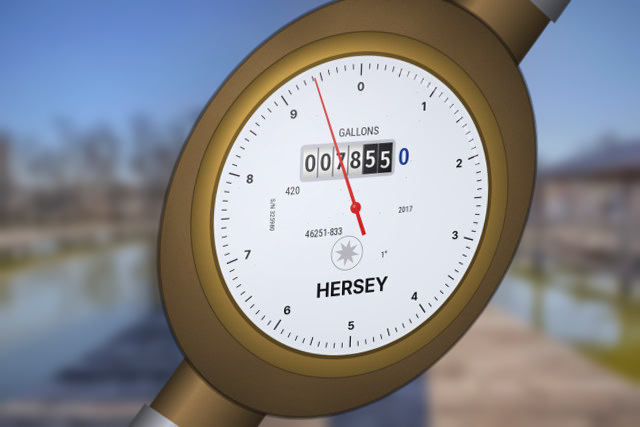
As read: 78549.4; gal
